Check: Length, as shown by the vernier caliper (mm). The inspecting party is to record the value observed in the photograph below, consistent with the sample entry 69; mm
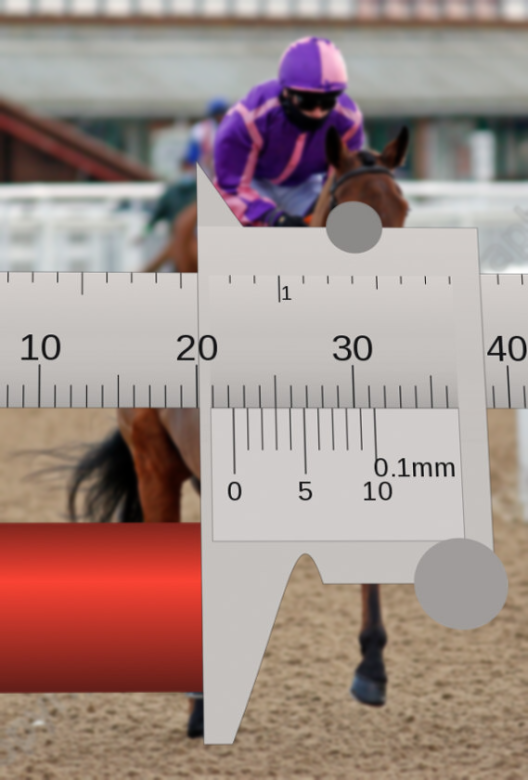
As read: 22.3; mm
